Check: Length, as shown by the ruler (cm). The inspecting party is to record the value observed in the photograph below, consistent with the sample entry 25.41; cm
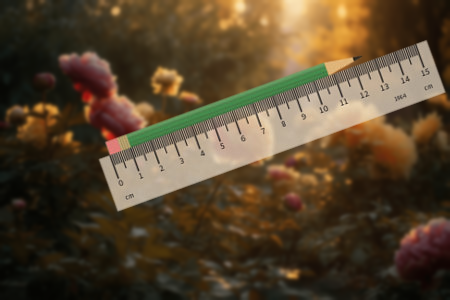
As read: 12.5; cm
